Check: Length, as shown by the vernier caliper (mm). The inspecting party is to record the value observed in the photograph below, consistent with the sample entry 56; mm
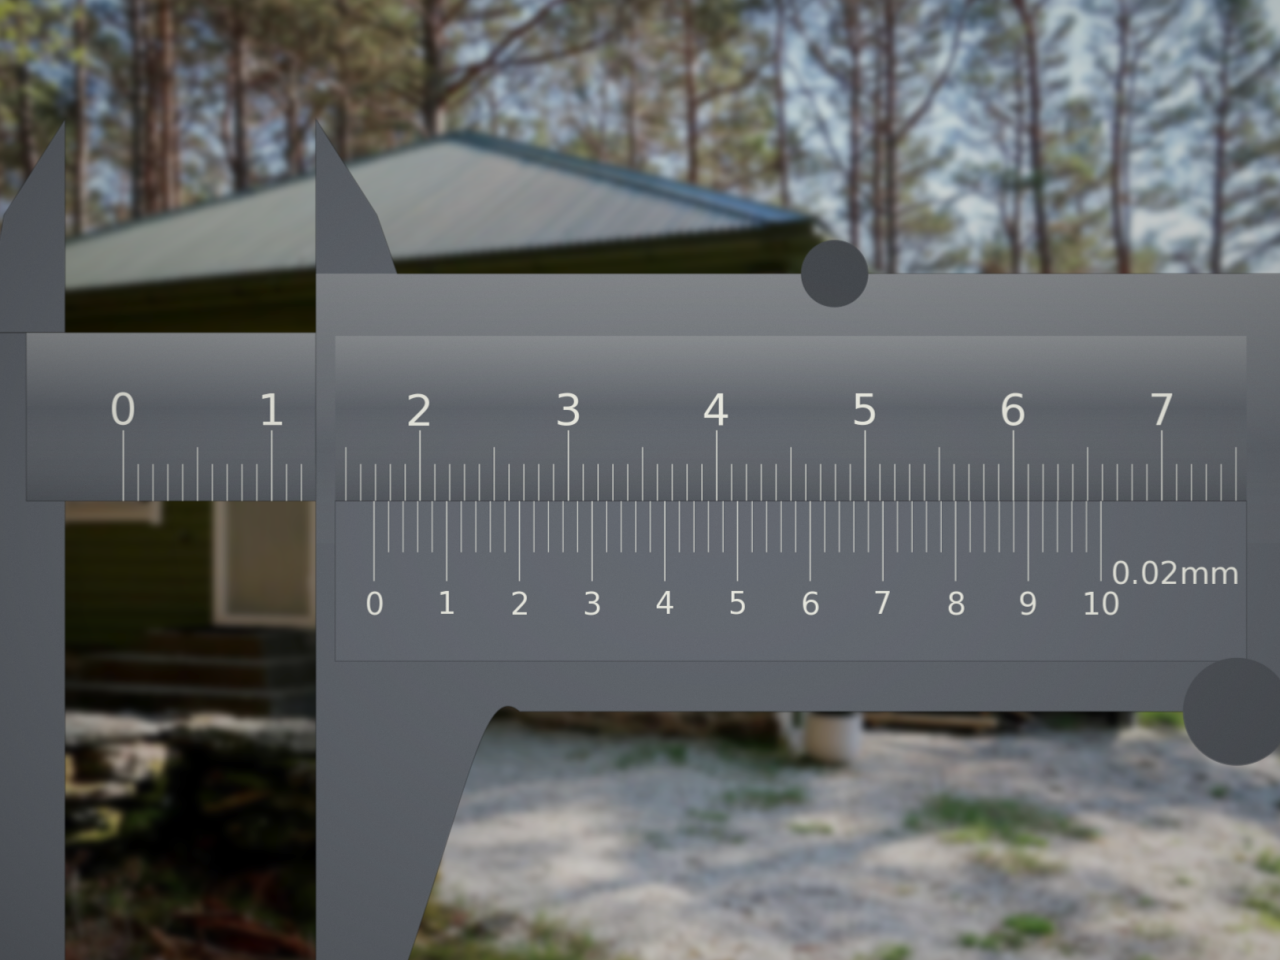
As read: 16.9; mm
